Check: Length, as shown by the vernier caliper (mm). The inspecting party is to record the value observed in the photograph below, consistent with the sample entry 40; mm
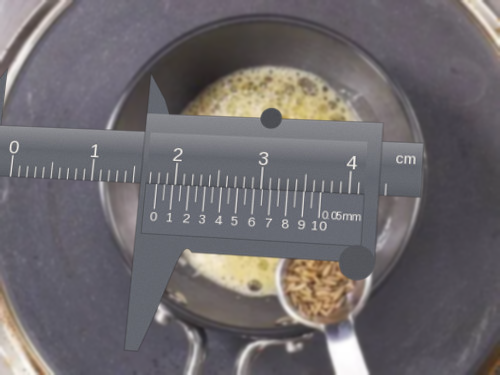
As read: 17.8; mm
